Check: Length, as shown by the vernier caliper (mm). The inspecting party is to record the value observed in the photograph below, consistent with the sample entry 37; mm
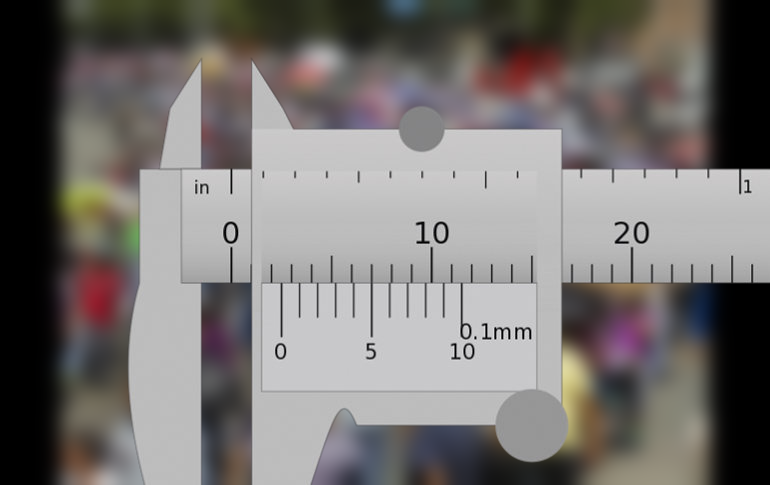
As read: 2.5; mm
